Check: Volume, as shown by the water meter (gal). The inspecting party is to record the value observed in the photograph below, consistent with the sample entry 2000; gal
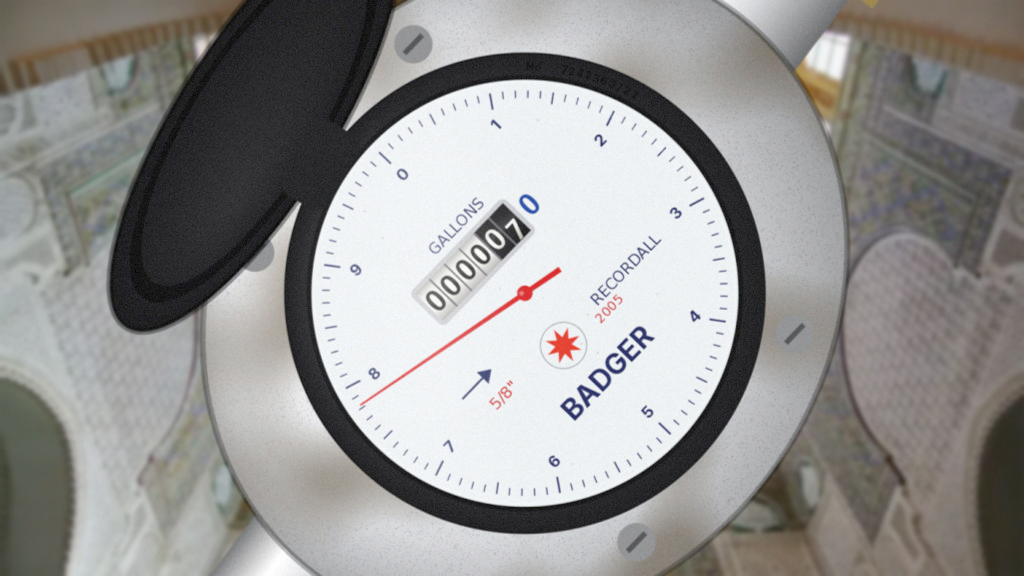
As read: 67.8; gal
